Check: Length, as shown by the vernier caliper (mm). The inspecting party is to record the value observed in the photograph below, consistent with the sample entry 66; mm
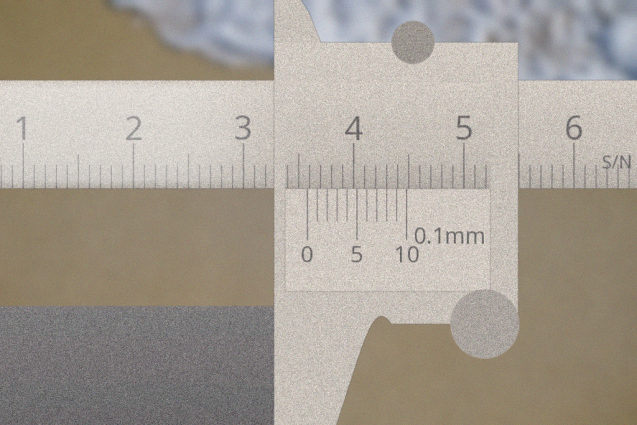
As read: 35.8; mm
